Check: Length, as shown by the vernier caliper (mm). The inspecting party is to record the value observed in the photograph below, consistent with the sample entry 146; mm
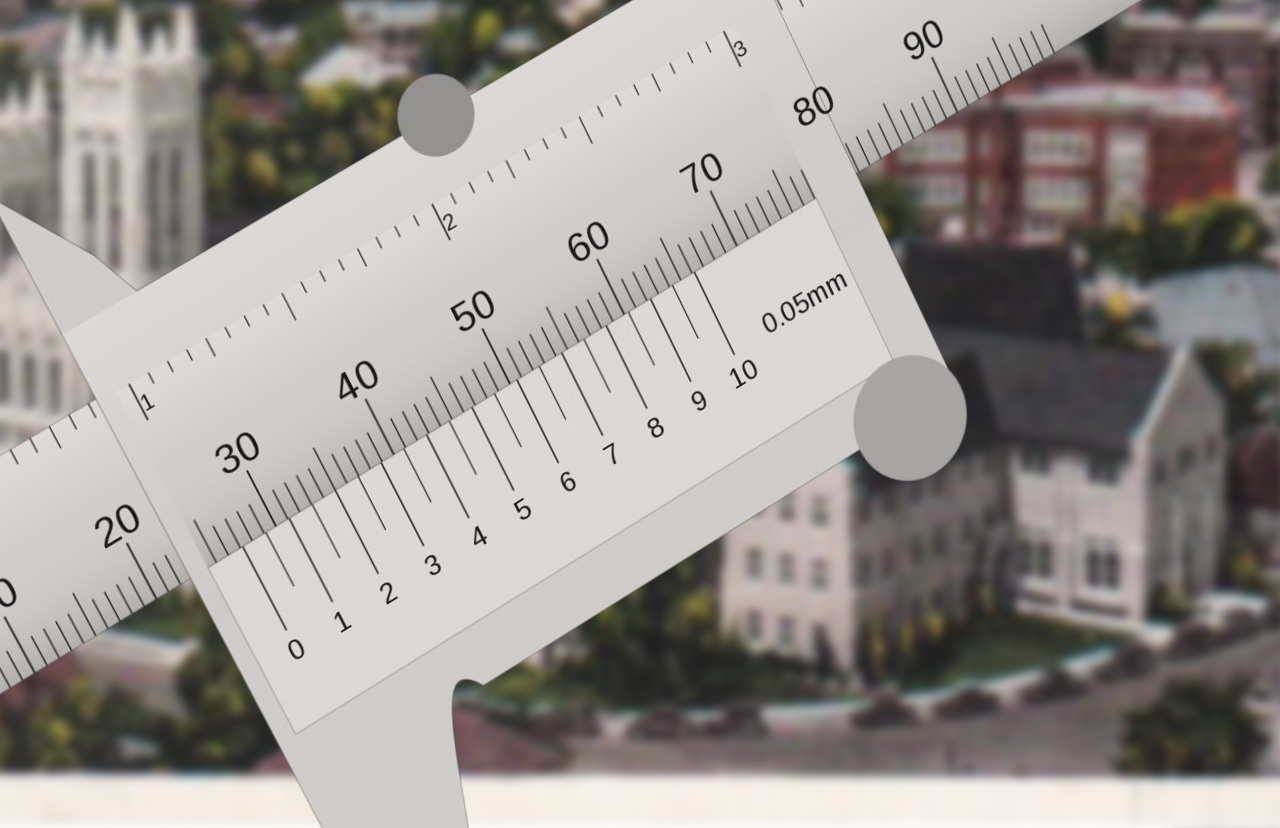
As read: 27.2; mm
